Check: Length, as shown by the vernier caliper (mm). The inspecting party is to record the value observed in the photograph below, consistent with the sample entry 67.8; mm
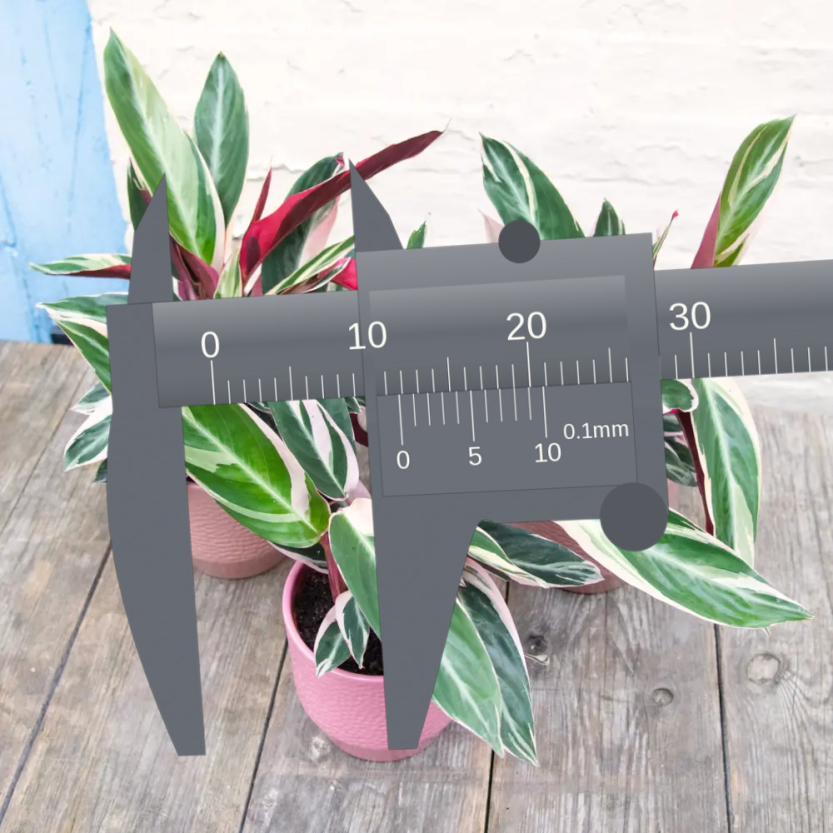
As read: 11.8; mm
